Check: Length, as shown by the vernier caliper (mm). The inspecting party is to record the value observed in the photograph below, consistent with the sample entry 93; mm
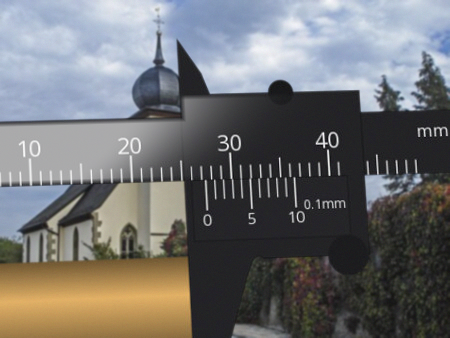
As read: 27.4; mm
